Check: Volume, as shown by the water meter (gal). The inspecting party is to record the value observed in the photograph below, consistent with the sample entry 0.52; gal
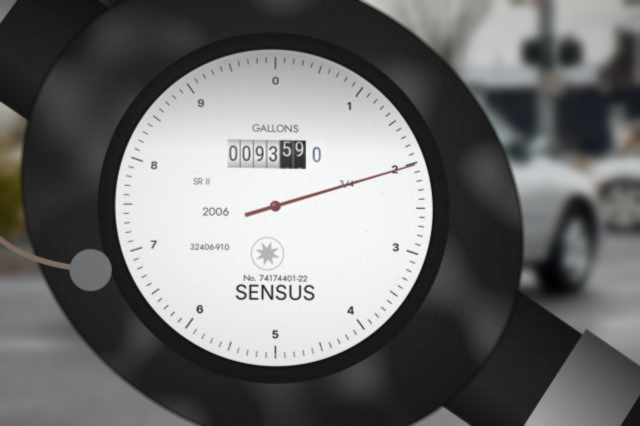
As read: 93592.0; gal
